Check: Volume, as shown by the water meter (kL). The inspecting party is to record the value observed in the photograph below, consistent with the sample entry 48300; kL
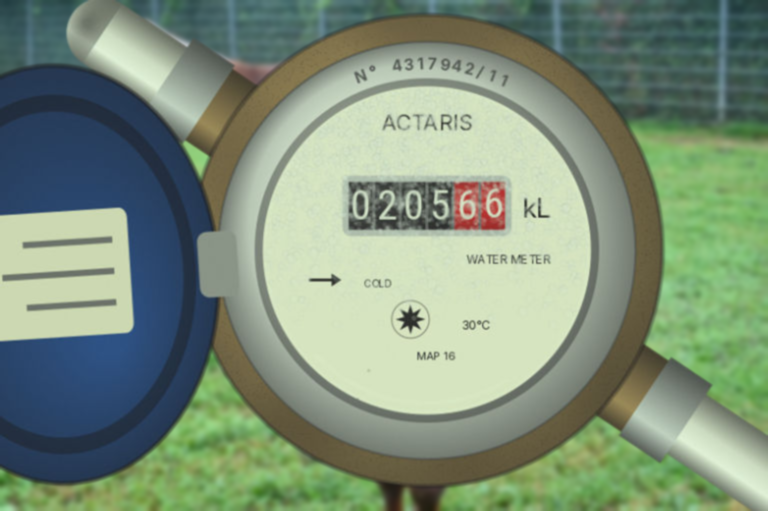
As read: 205.66; kL
